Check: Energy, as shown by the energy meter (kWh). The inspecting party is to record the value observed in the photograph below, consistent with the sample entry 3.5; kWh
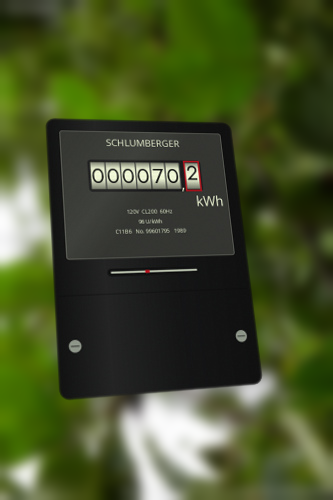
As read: 70.2; kWh
